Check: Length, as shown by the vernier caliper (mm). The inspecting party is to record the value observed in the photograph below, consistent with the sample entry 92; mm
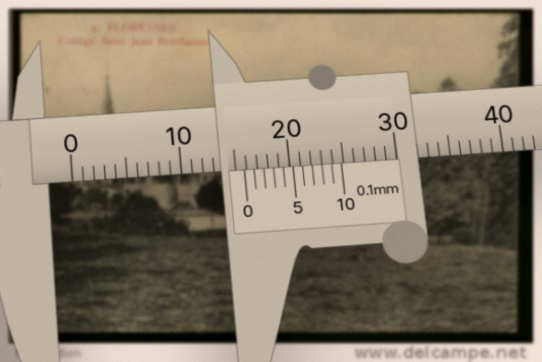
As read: 15.8; mm
